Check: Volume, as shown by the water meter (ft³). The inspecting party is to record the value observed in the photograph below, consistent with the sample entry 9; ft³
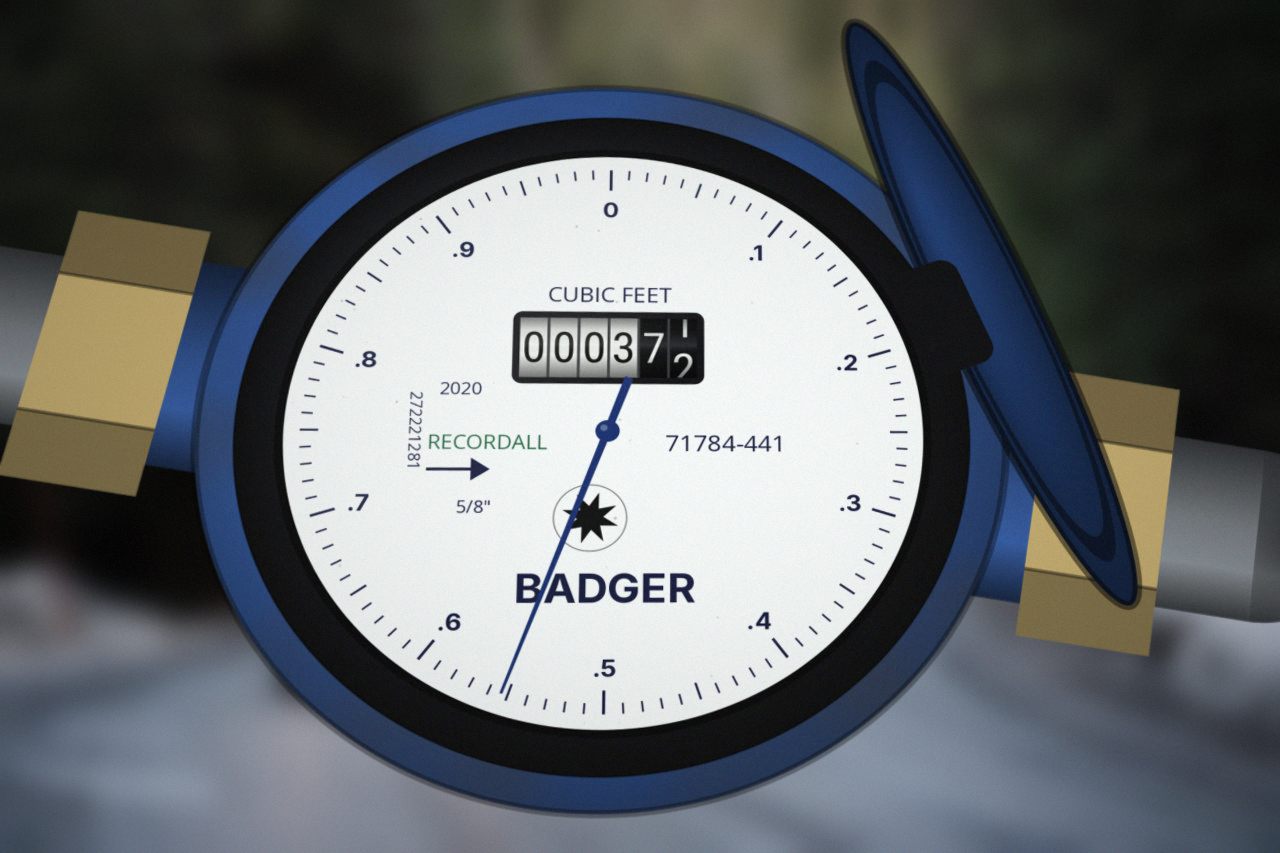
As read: 371.55; ft³
